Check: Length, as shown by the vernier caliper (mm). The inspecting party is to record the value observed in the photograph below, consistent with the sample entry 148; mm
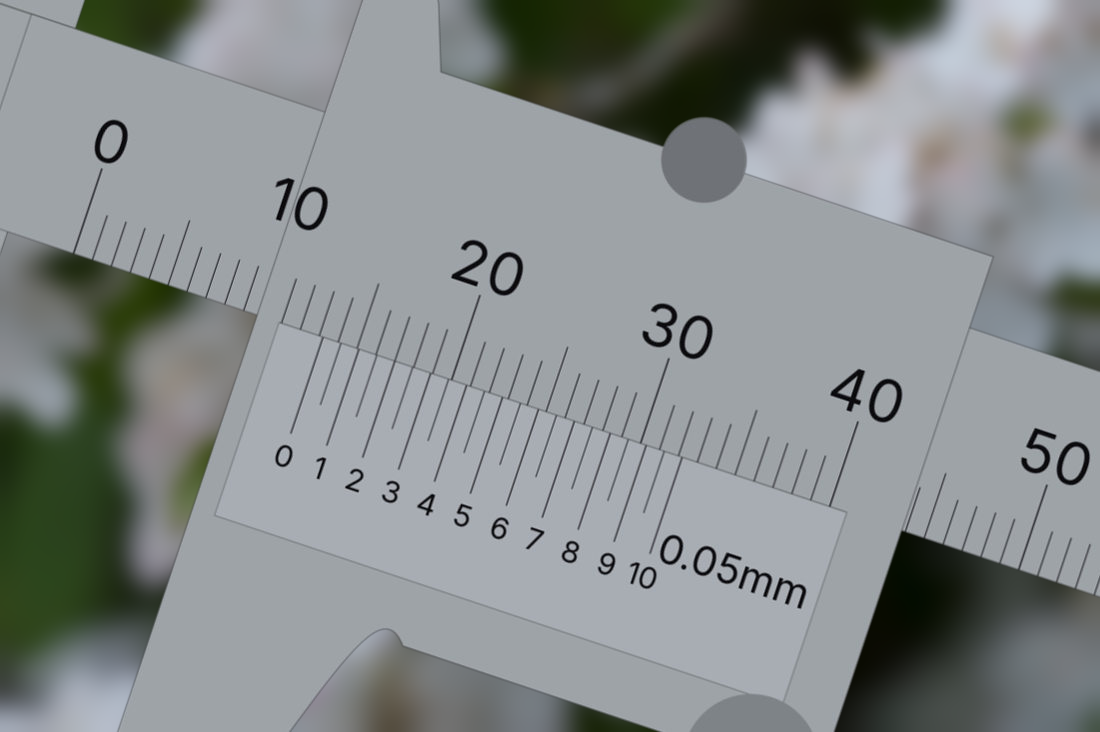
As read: 13.2; mm
